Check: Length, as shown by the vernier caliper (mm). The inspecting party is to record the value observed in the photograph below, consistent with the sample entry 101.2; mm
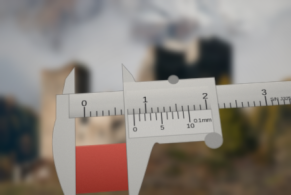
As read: 8.0; mm
